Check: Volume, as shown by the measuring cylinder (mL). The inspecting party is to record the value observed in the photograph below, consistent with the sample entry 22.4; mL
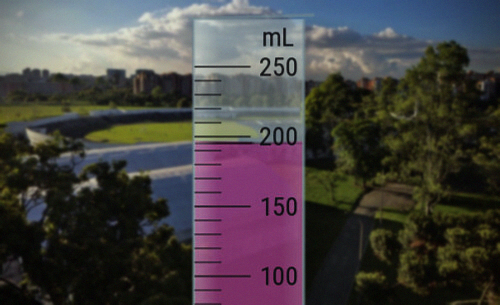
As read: 195; mL
